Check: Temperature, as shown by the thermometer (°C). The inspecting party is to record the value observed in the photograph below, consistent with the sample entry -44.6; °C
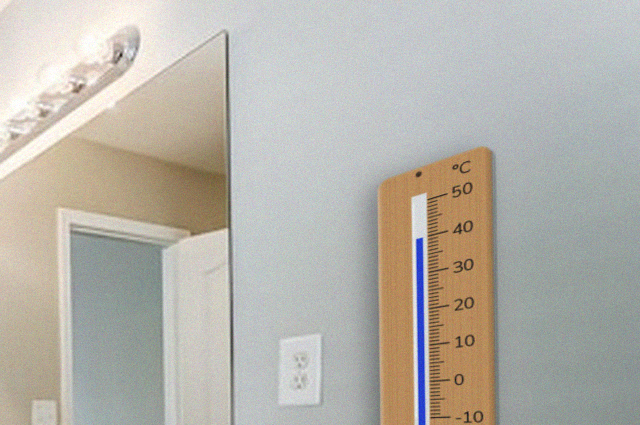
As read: 40; °C
